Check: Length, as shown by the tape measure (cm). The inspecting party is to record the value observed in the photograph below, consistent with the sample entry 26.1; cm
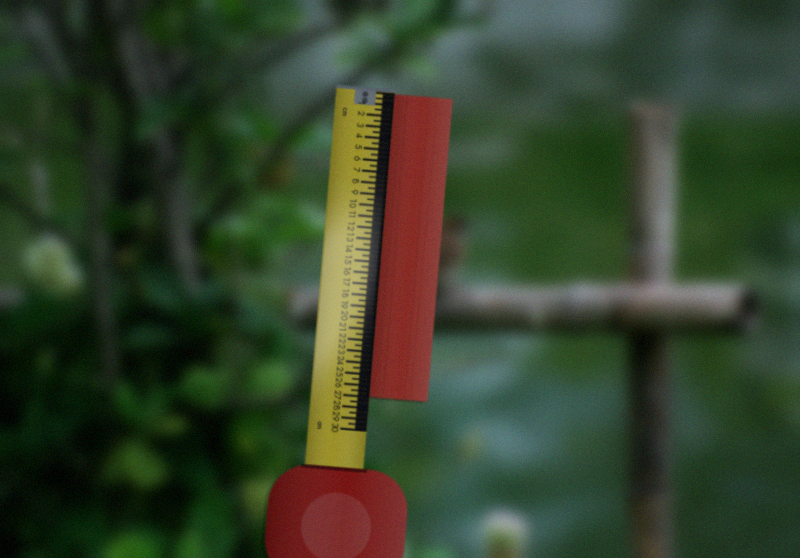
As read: 27; cm
